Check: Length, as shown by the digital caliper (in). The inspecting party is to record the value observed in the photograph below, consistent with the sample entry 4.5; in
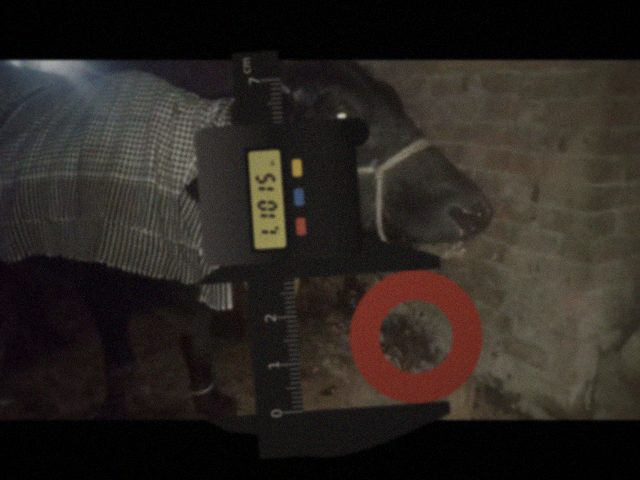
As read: 1.1015; in
